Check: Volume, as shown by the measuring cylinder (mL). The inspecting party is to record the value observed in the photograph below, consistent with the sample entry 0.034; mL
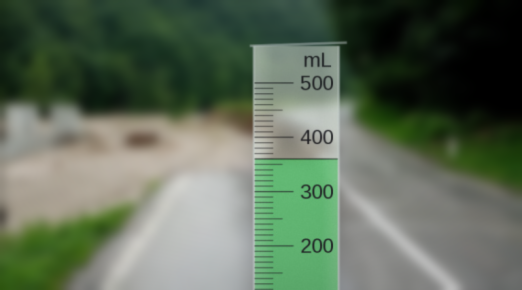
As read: 360; mL
